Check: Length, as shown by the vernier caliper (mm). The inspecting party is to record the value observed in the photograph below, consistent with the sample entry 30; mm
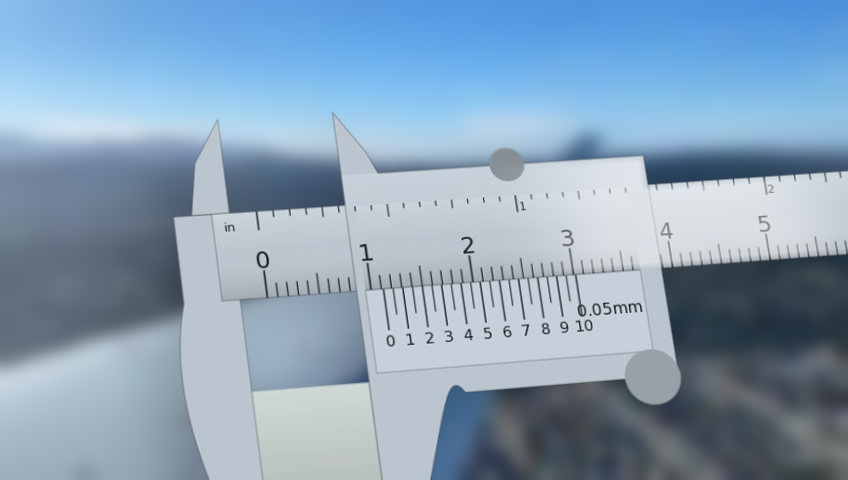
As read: 11.2; mm
